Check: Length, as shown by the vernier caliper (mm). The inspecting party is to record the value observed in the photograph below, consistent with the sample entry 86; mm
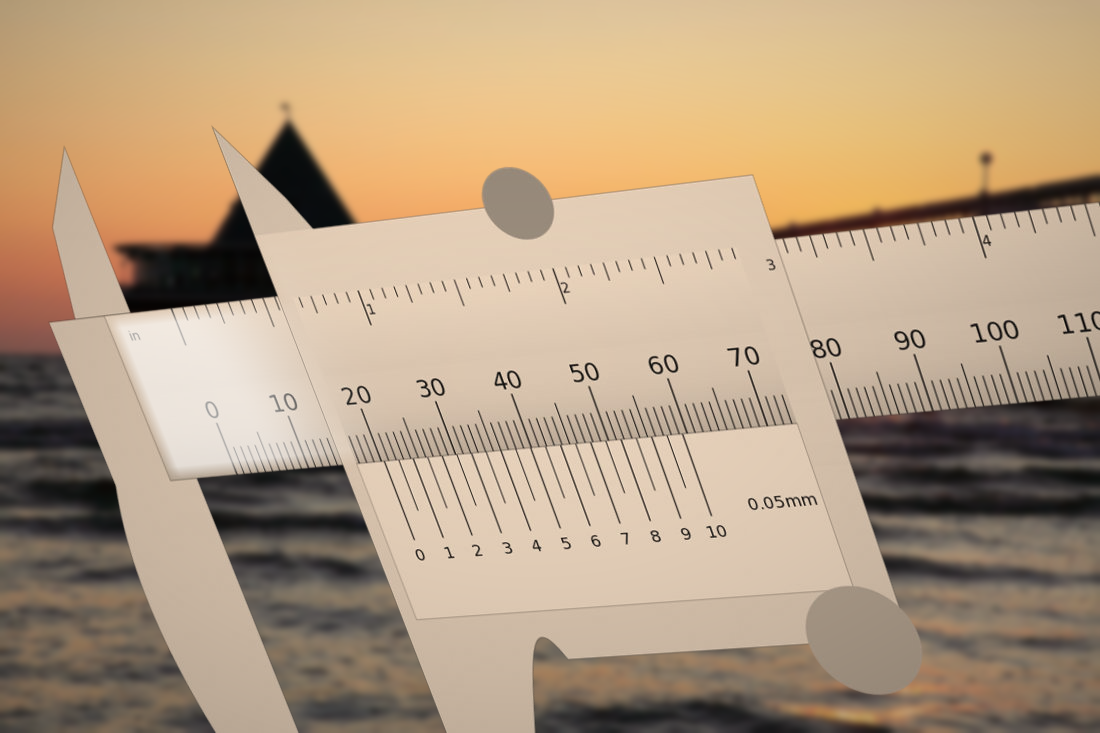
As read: 20.4; mm
